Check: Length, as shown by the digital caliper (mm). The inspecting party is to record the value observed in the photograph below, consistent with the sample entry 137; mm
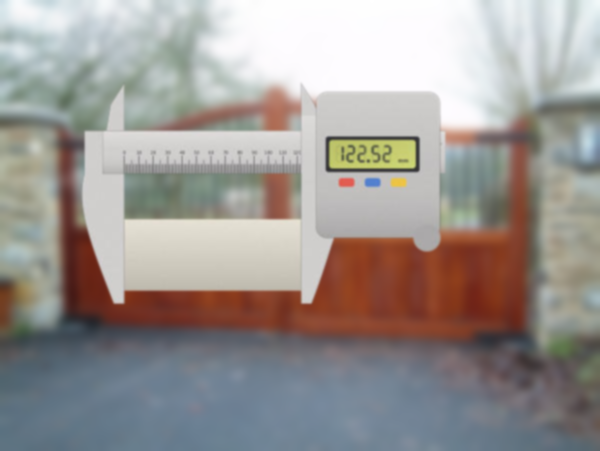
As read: 122.52; mm
